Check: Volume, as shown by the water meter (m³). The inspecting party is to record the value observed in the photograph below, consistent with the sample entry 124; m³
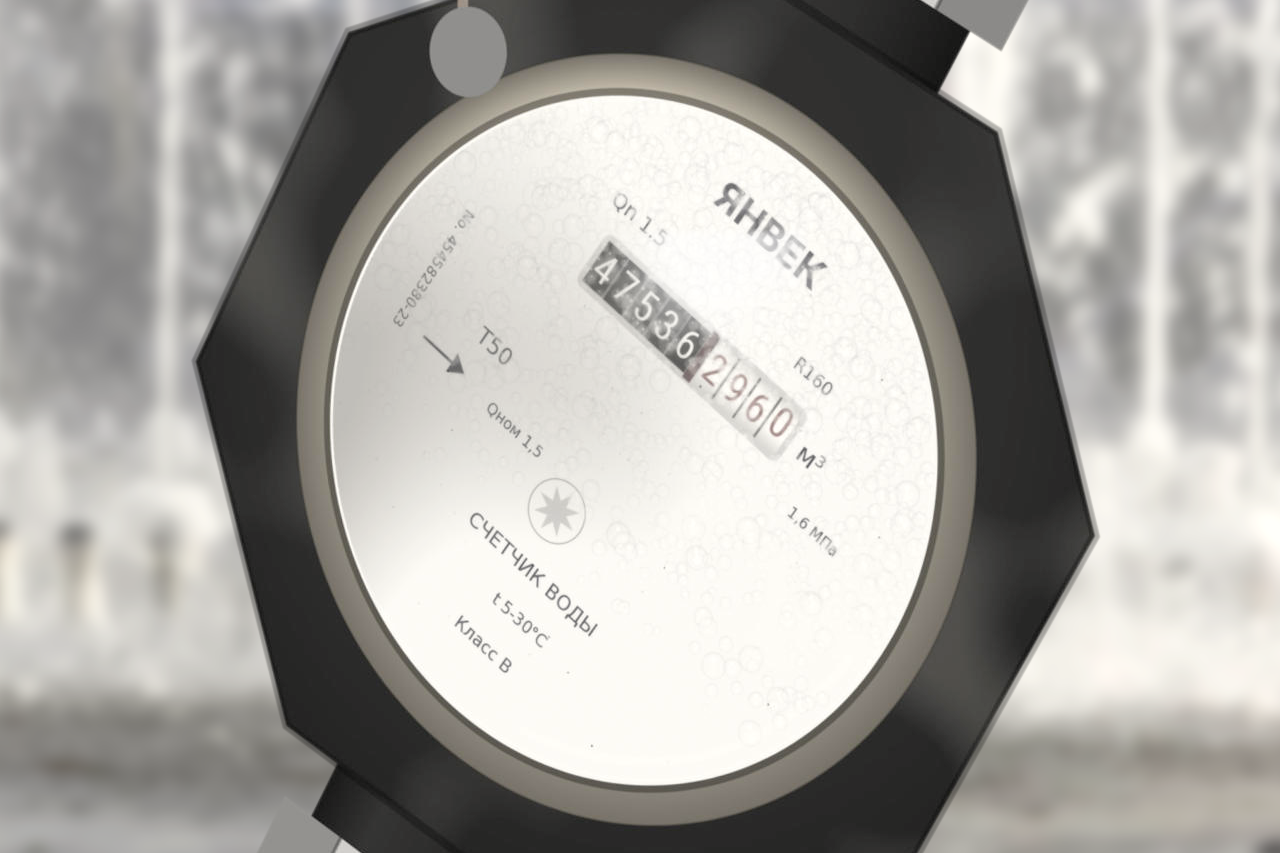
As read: 47536.2960; m³
